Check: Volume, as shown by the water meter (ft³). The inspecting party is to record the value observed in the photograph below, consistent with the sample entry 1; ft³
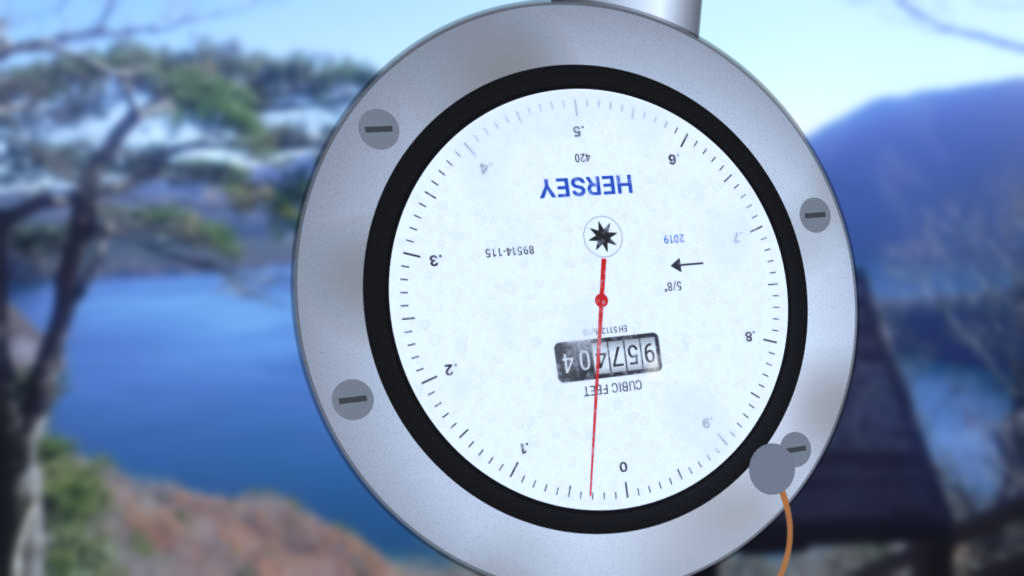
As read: 957404.03; ft³
